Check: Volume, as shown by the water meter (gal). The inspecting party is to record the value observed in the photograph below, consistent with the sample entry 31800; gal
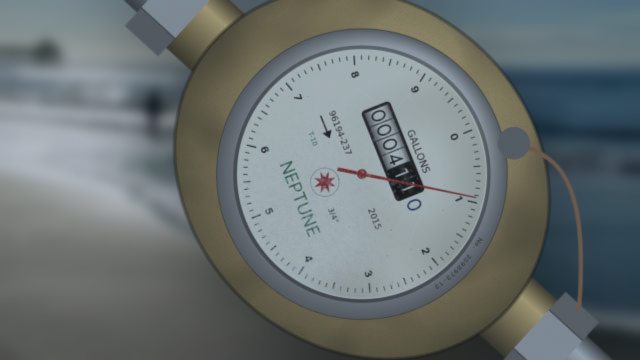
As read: 4110.9; gal
